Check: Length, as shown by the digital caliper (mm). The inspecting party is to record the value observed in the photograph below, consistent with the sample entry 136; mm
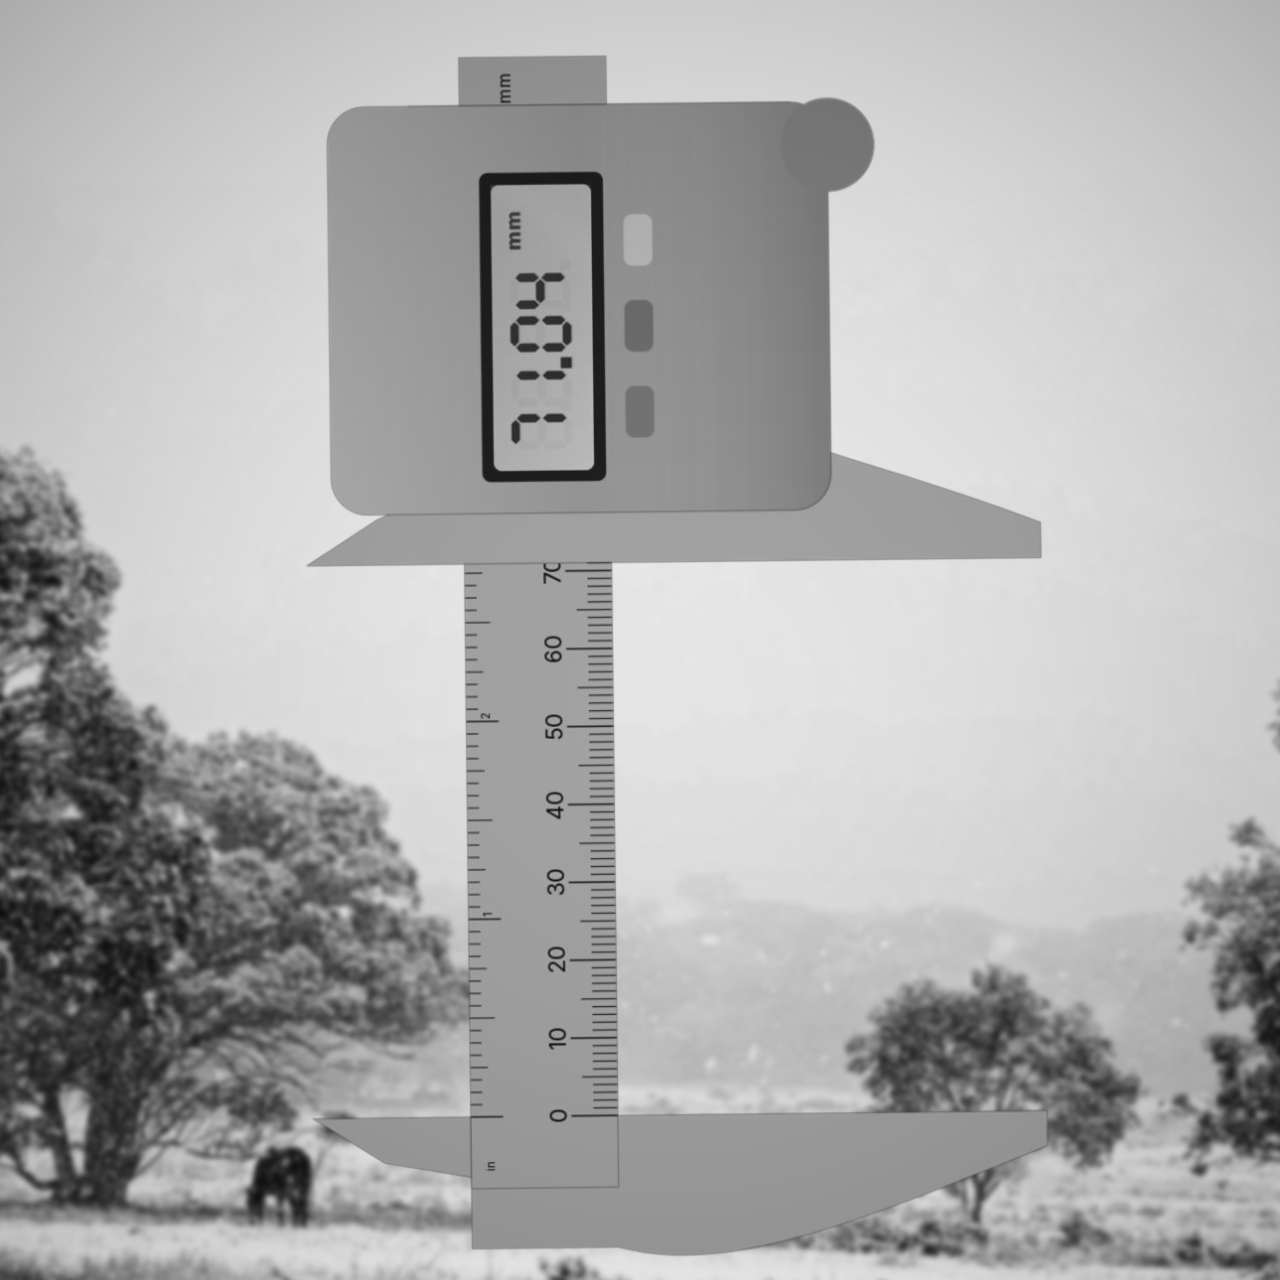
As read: 71.04; mm
